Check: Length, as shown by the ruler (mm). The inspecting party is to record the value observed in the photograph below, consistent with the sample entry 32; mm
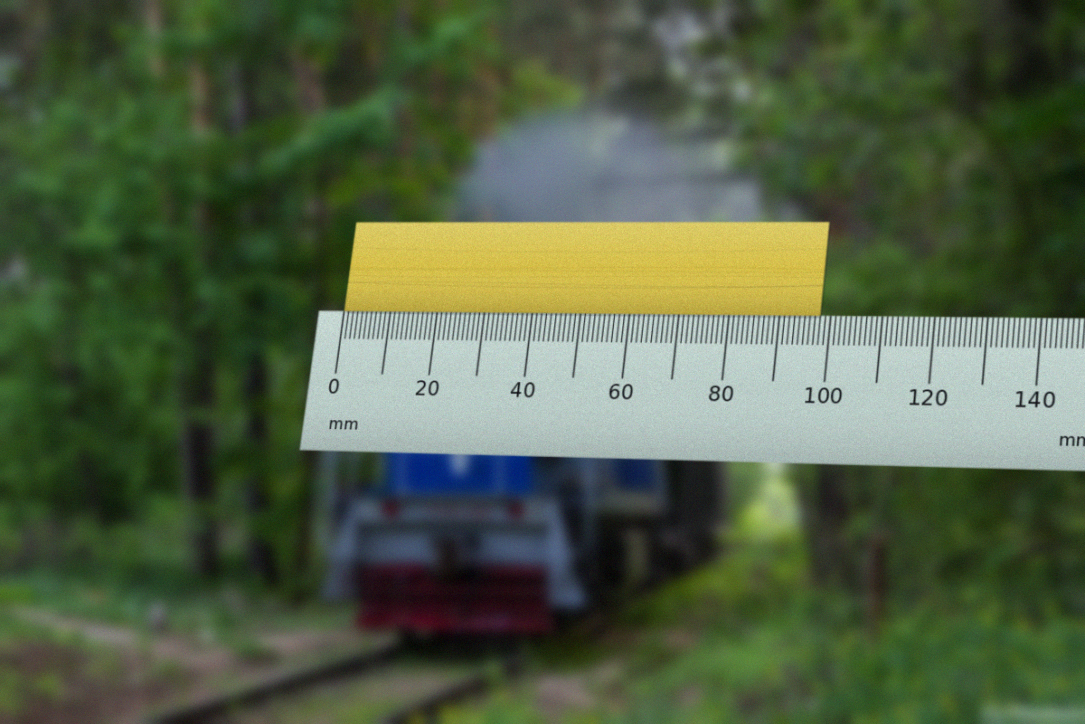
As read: 98; mm
